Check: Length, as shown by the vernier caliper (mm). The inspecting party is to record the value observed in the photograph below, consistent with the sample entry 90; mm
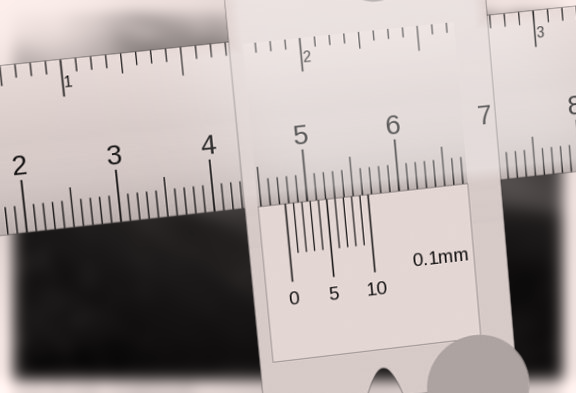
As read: 47.6; mm
